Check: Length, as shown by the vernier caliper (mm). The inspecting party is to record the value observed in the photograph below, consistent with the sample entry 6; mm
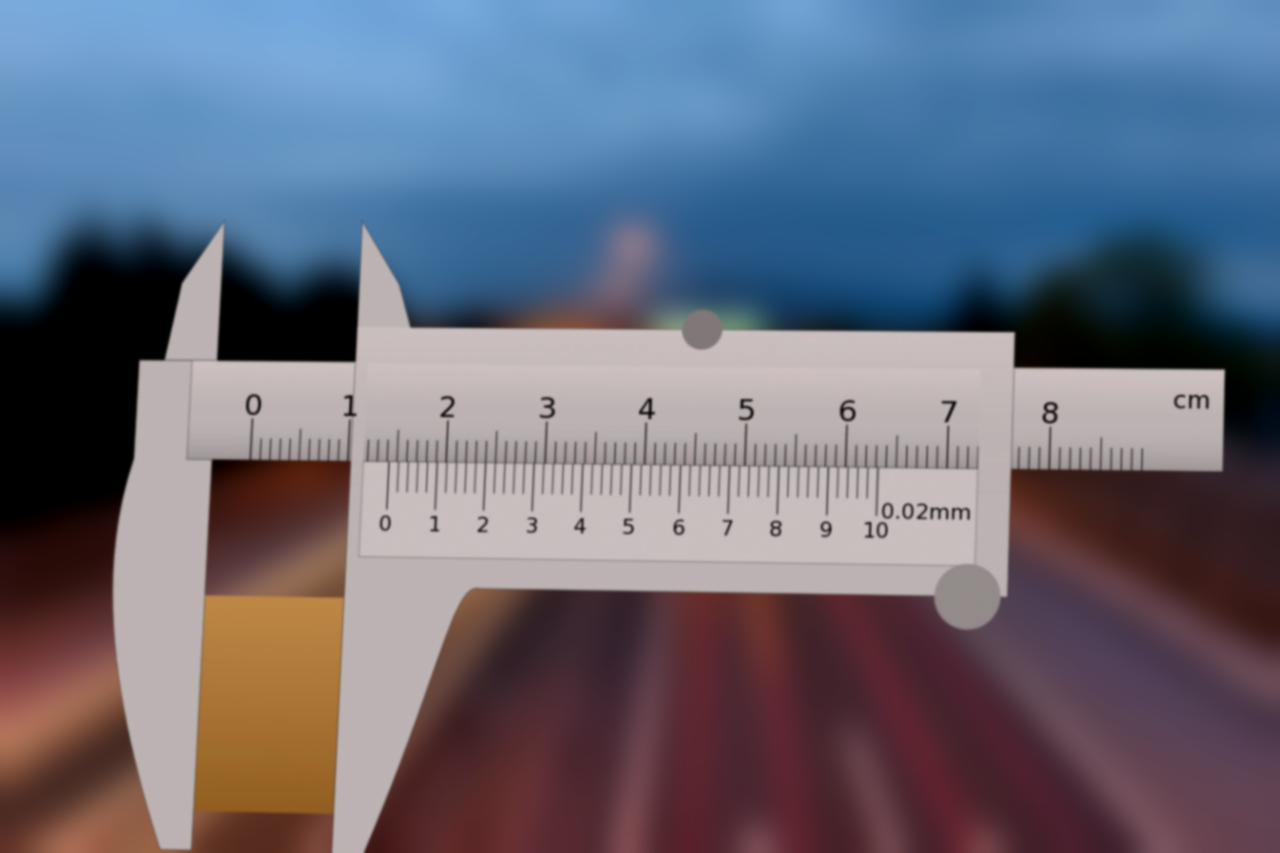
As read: 14.2; mm
